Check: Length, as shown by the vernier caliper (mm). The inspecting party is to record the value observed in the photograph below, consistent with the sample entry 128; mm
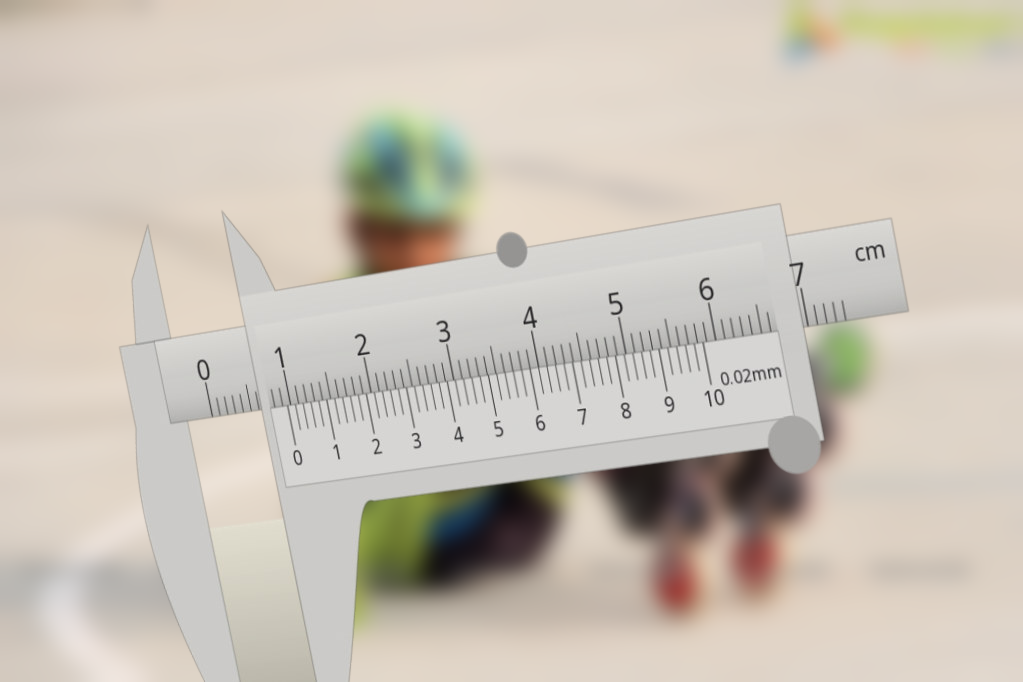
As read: 9.6; mm
